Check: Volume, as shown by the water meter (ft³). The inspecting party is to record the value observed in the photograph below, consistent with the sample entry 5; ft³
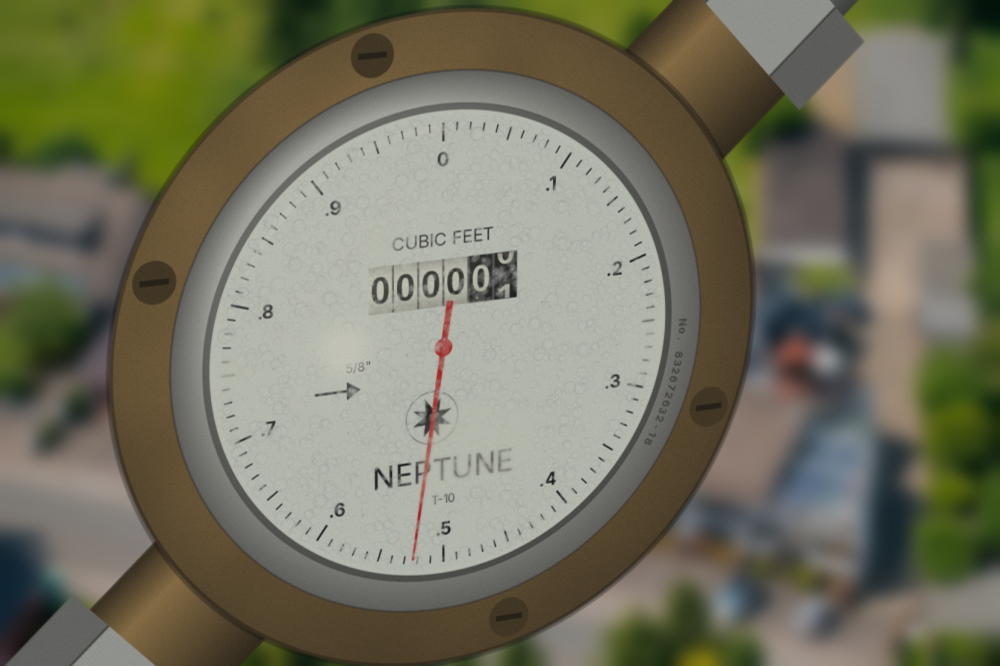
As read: 0.52; ft³
